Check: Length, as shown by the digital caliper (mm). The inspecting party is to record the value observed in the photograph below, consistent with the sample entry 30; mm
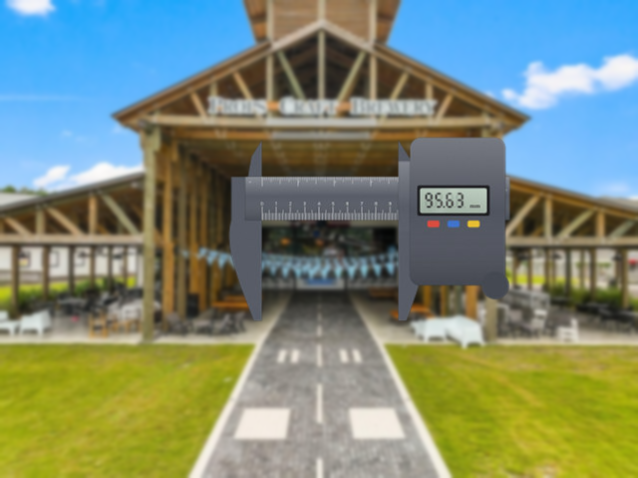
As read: 95.63; mm
